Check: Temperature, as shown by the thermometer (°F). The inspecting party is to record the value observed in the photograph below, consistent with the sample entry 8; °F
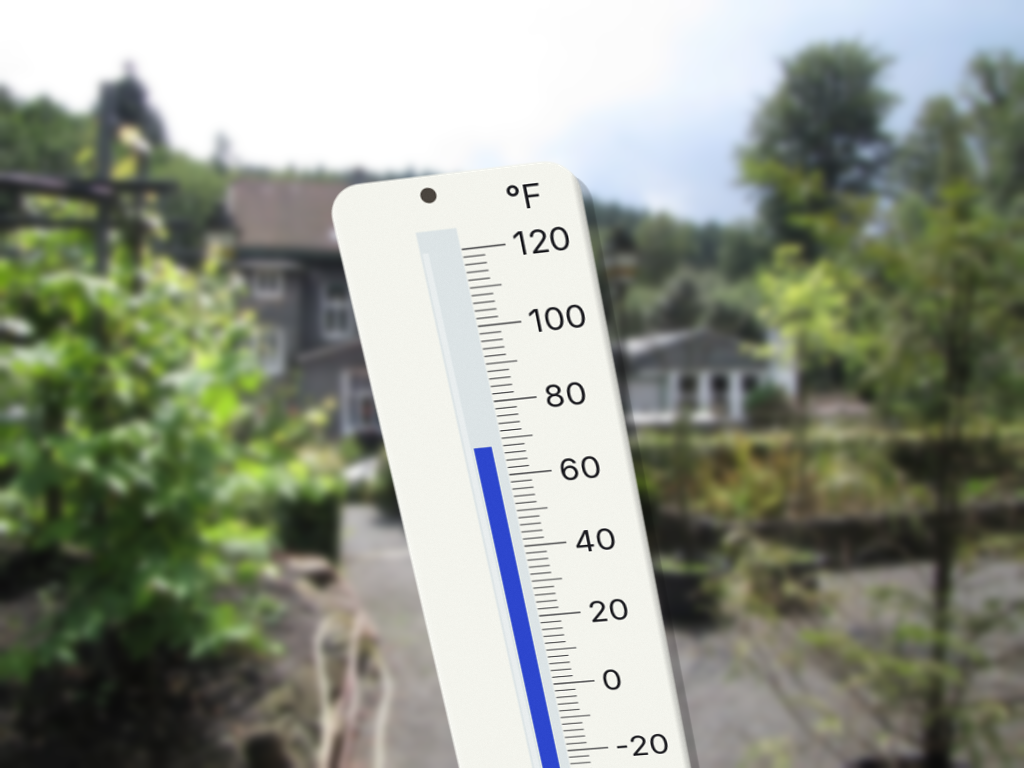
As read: 68; °F
